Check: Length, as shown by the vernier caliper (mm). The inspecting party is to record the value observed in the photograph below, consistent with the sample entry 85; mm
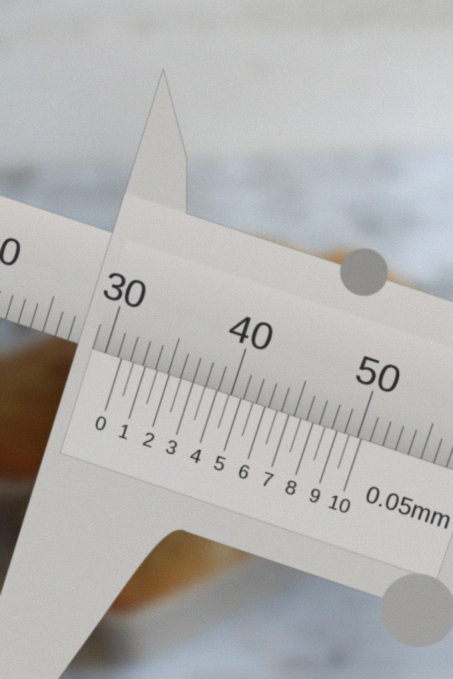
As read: 31.3; mm
